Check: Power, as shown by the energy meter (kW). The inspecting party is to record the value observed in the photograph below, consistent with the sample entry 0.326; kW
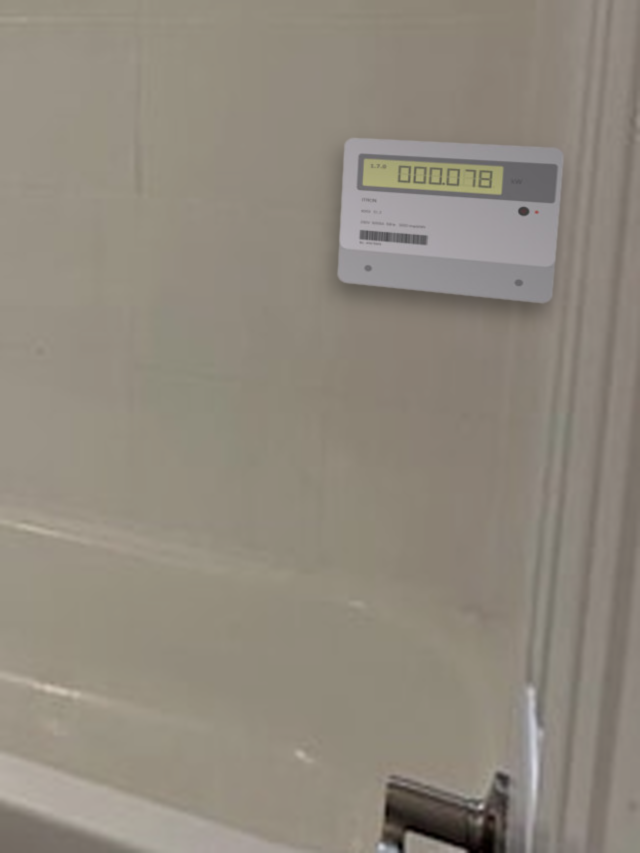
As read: 0.078; kW
